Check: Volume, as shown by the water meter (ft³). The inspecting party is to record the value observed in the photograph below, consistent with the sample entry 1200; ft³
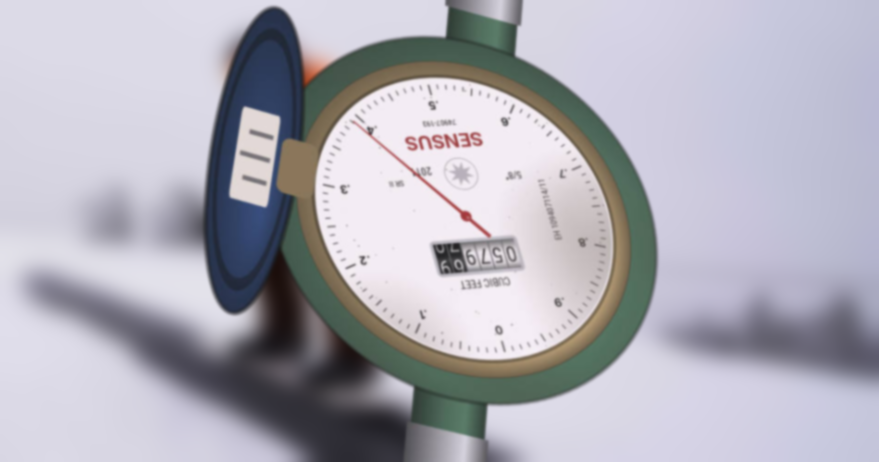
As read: 57969.39; ft³
